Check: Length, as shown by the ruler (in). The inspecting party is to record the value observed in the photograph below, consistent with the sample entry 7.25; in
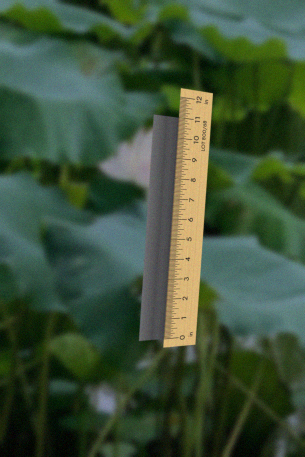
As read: 11; in
